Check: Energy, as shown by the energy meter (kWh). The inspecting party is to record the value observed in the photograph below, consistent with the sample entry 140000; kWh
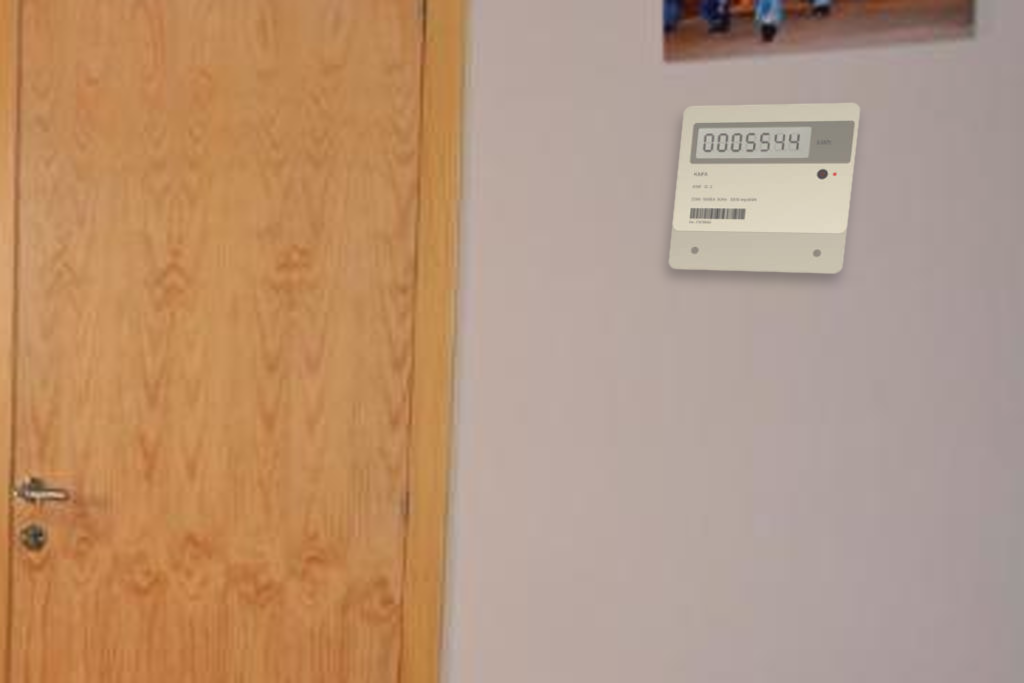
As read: 5544; kWh
